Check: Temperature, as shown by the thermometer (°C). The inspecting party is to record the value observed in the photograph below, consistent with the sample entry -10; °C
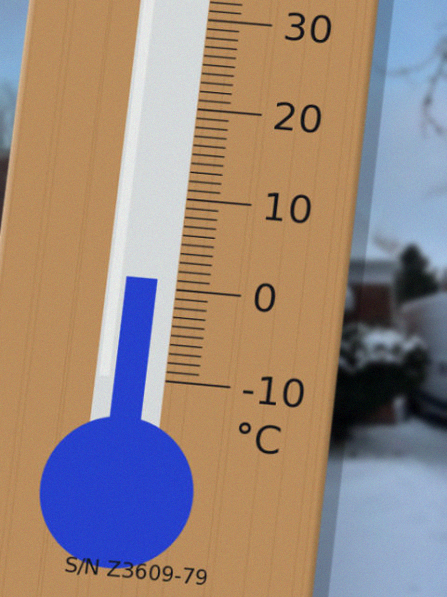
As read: 1; °C
